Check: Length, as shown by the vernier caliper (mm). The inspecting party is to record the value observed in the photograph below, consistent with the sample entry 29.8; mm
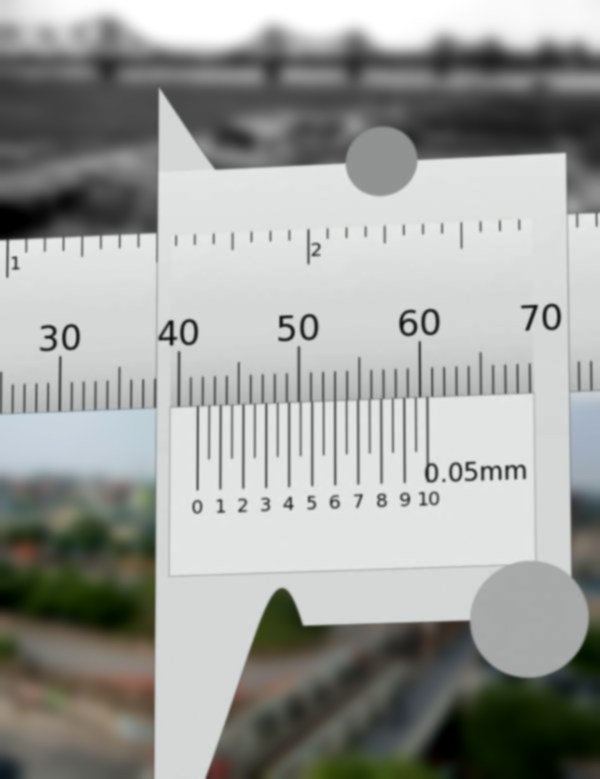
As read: 41.6; mm
